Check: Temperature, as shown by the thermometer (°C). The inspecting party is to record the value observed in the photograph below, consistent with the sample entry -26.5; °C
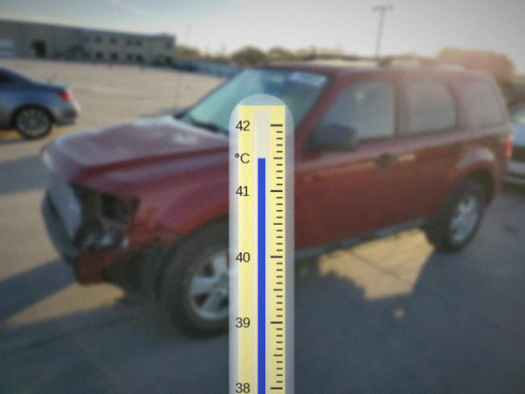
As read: 41.5; °C
